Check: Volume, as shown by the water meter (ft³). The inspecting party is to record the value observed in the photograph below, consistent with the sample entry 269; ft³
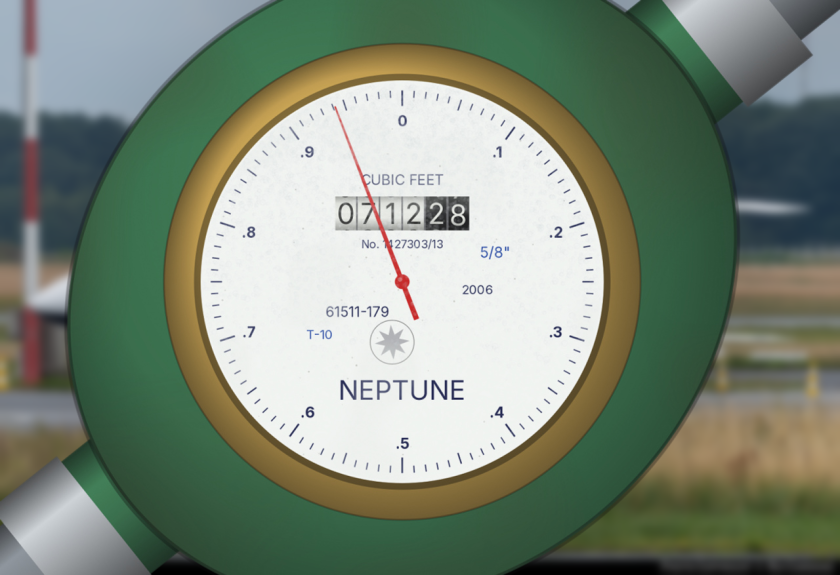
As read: 71227.94; ft³
